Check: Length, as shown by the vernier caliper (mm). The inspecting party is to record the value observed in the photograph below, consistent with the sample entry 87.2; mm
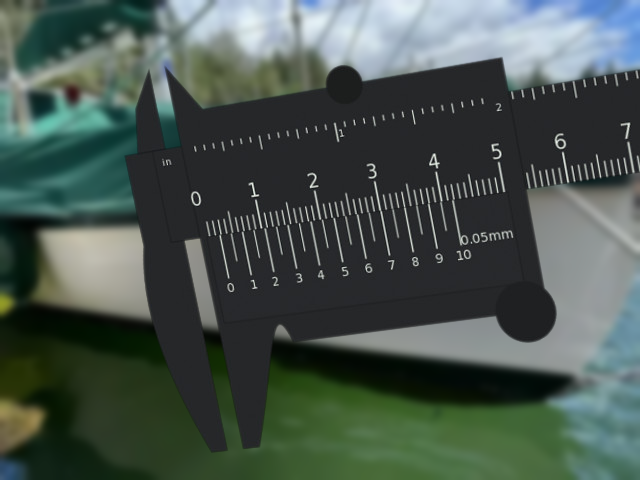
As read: 2.8; mm
